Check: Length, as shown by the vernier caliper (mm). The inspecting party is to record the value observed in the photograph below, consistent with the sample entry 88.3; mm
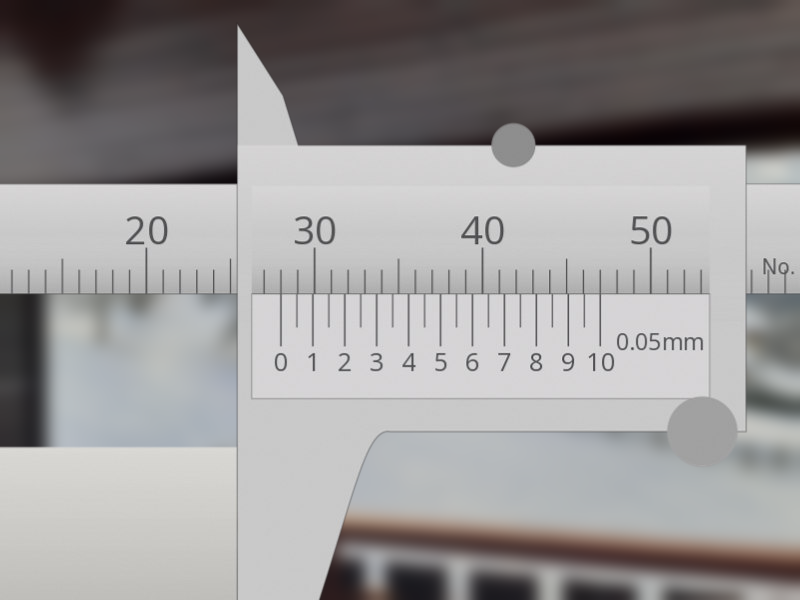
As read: 28.0; mm
